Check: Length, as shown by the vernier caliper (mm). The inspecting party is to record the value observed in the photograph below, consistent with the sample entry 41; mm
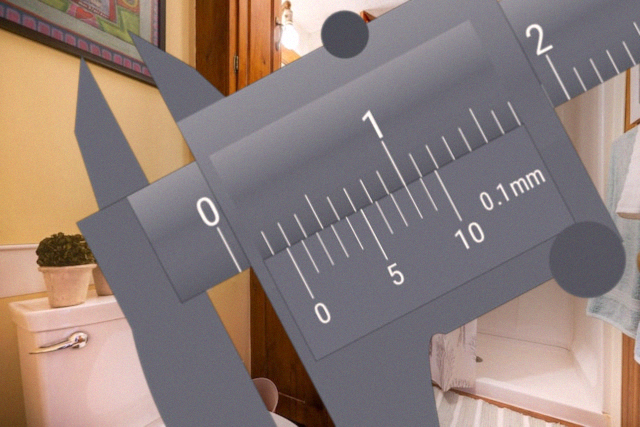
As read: 2.8; mm
